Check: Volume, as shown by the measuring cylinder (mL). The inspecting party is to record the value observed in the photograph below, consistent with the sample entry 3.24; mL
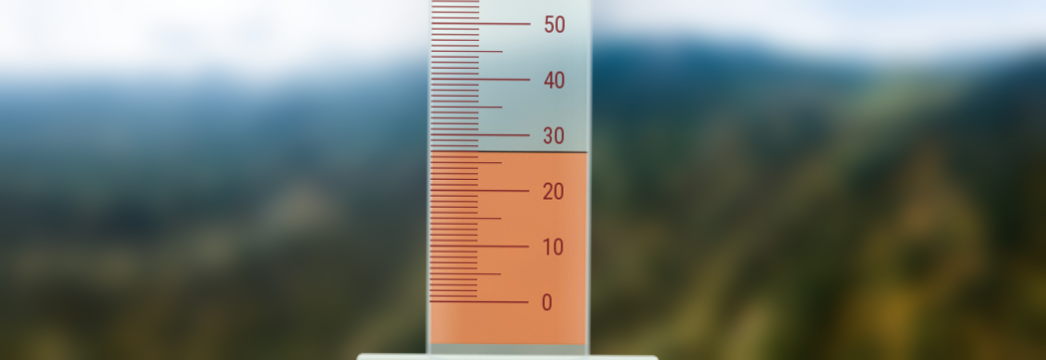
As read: 27; mL
